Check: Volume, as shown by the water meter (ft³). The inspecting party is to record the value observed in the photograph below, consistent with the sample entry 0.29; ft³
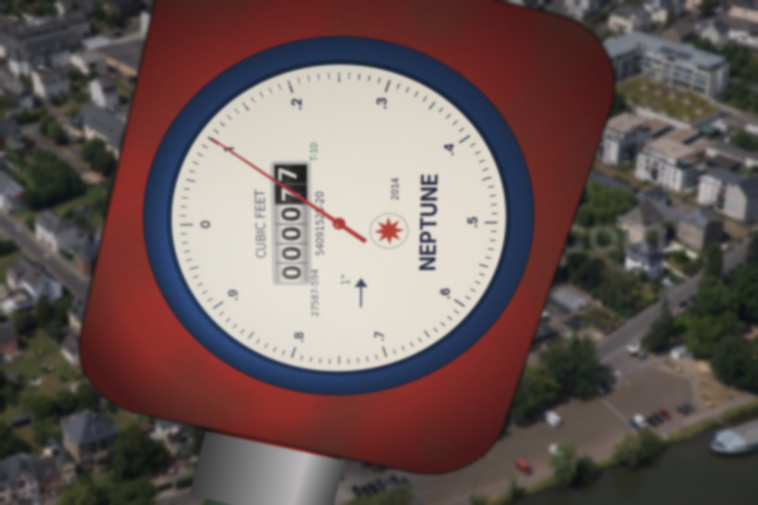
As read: 77.10; ft³
